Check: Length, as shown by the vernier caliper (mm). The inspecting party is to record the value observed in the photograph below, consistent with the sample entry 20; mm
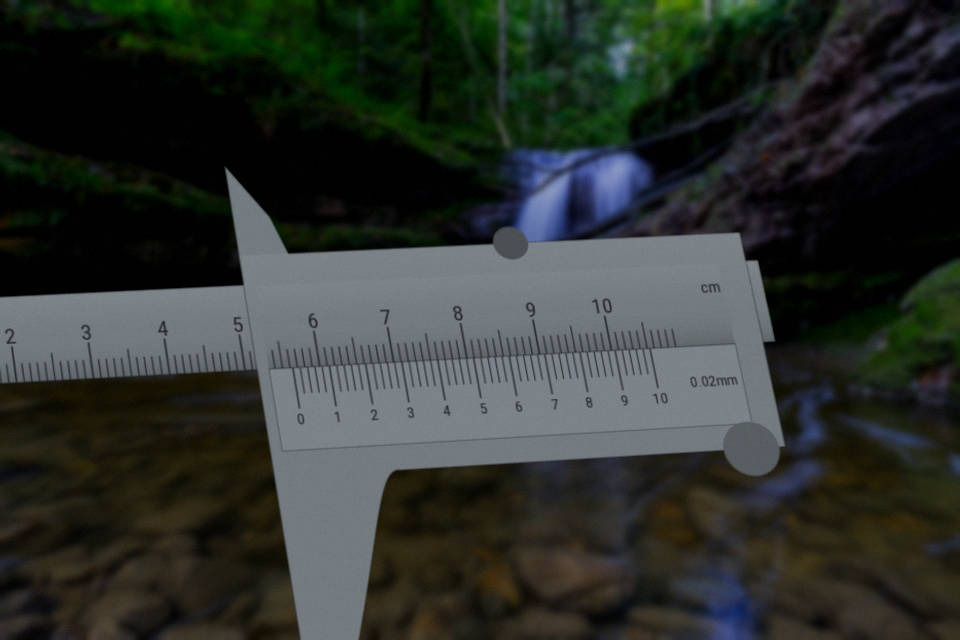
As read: 56.4; mm
